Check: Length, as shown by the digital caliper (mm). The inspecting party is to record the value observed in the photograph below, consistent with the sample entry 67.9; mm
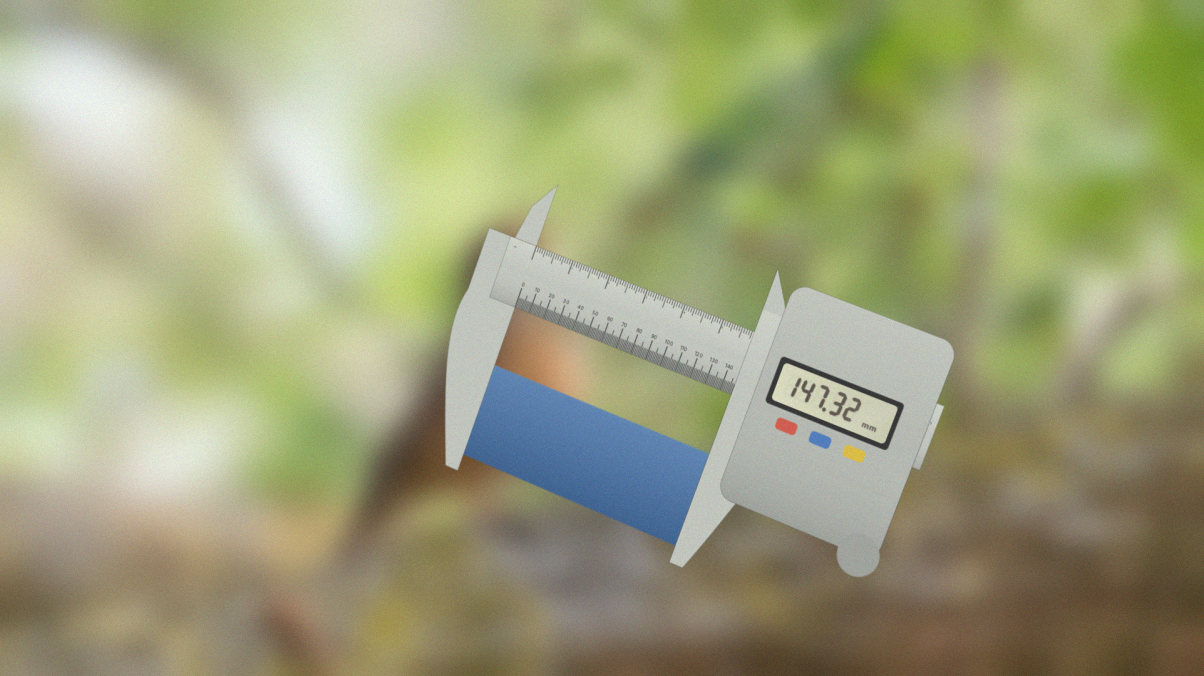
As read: 147.32; mm
